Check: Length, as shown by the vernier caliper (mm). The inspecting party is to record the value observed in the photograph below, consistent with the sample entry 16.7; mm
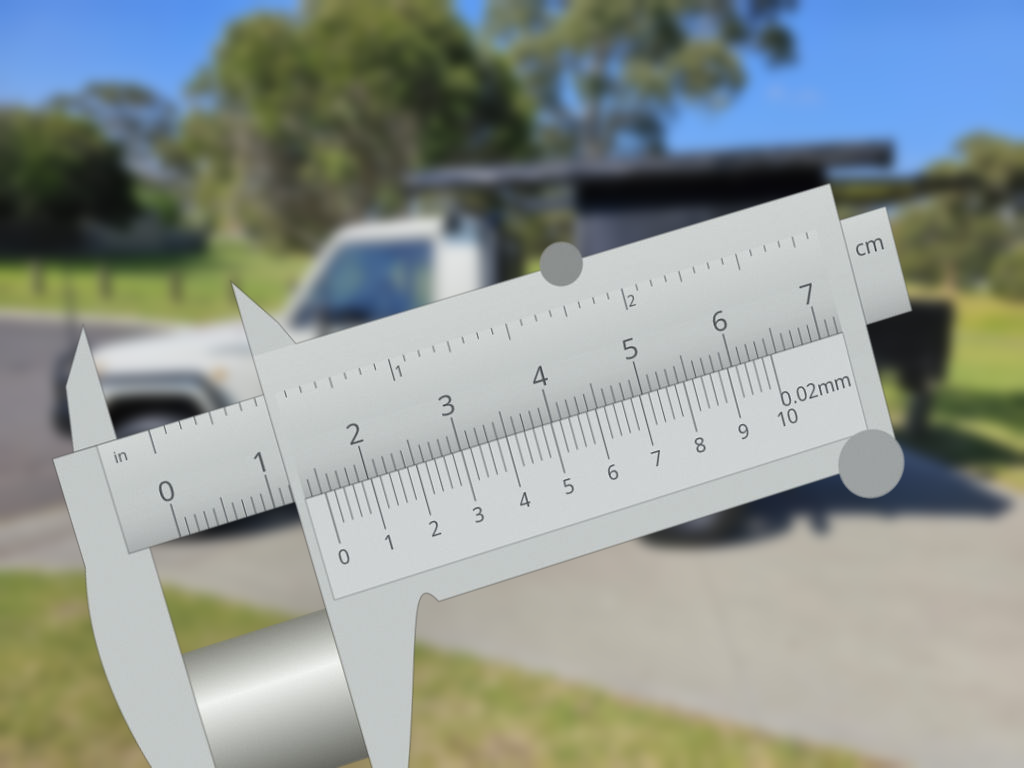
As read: 15.4; mm
